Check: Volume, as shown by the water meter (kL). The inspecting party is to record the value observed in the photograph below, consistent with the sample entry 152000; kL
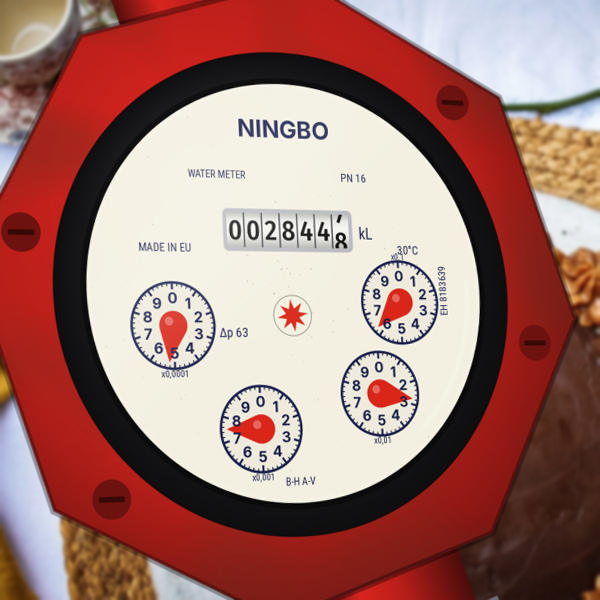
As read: 28447.6275; kL
